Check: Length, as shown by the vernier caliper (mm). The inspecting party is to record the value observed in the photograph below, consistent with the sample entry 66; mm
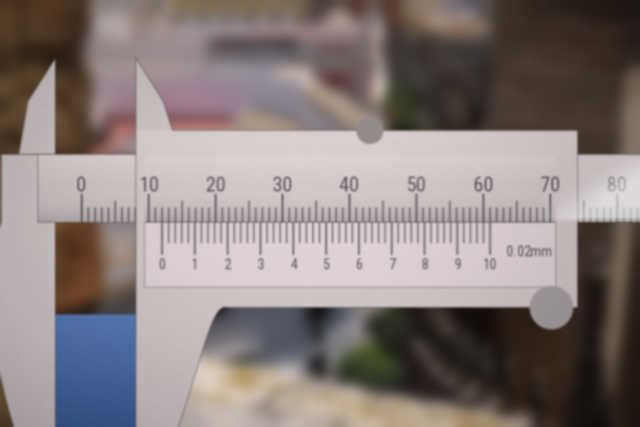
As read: 12.0; mm
